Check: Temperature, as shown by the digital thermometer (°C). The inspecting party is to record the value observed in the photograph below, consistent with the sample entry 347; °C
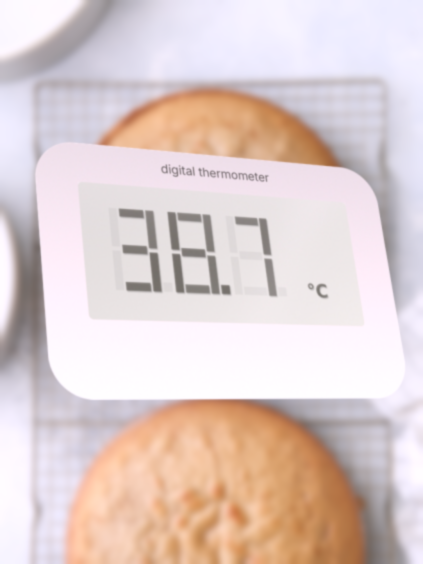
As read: 38.7; °C
